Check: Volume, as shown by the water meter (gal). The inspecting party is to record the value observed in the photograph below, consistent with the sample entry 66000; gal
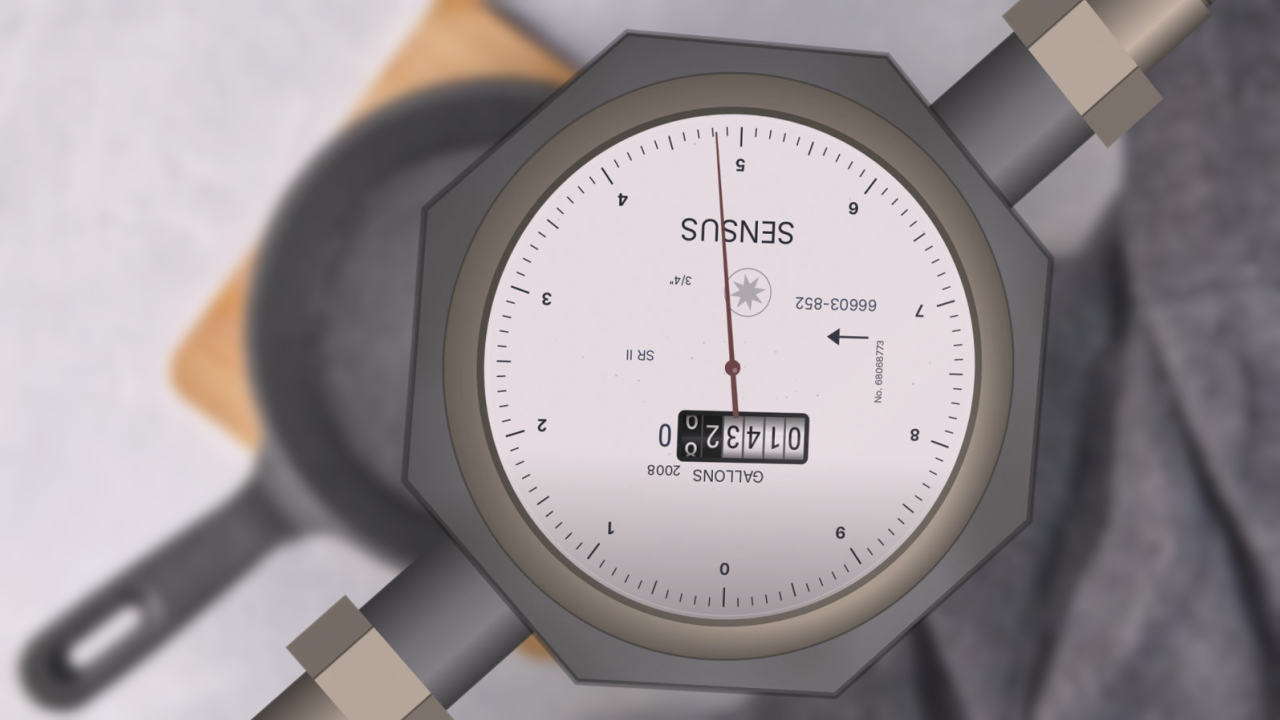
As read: 143284.8; gal
